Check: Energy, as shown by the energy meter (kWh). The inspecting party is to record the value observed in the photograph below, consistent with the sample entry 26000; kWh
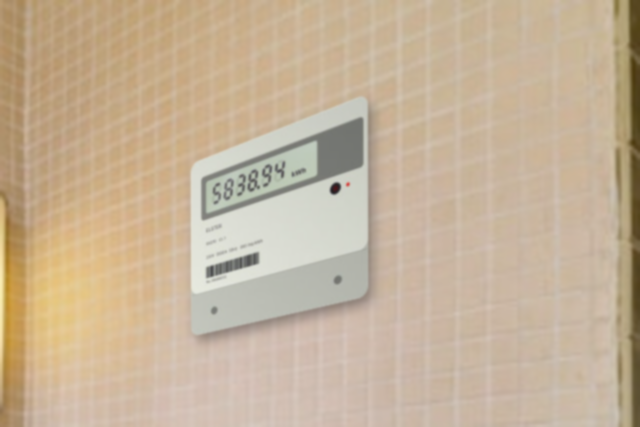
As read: 5838.94; kWh
